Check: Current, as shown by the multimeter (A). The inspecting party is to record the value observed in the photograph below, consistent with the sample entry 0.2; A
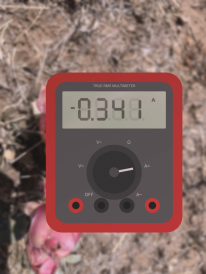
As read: -0.341; A
